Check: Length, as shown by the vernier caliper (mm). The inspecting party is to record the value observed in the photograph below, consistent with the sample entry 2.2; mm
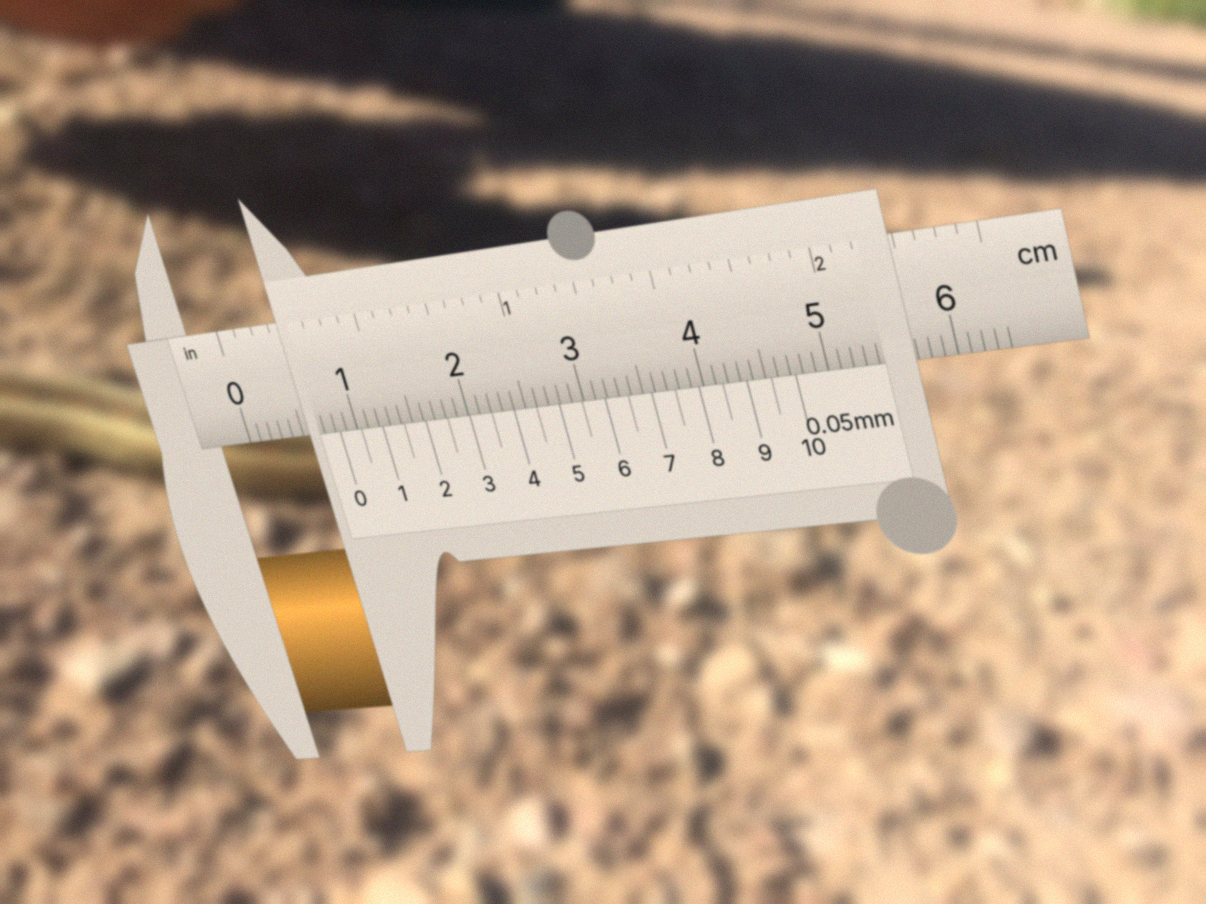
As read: 8.4; mm
